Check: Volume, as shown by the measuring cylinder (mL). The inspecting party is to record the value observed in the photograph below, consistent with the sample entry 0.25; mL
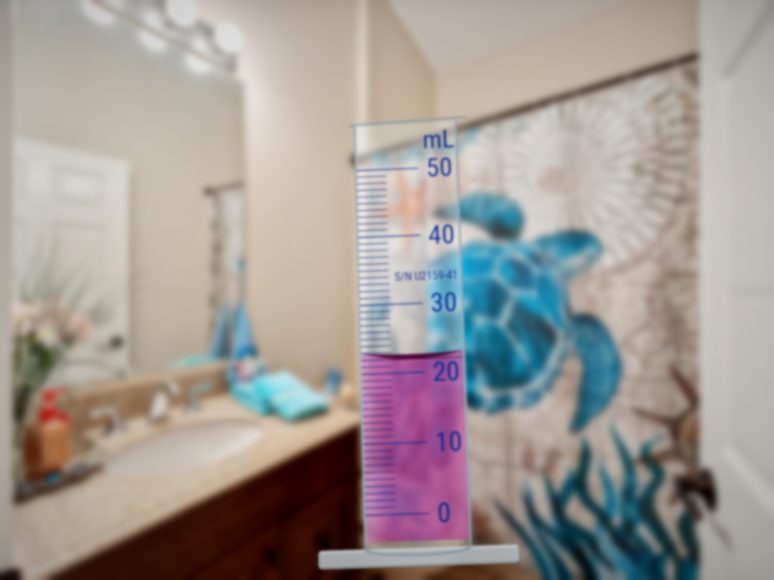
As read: 22; mL
